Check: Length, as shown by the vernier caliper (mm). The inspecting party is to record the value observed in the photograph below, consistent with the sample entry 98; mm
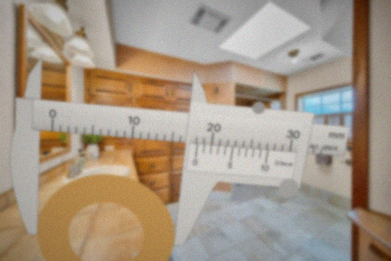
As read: 18.2; mm
